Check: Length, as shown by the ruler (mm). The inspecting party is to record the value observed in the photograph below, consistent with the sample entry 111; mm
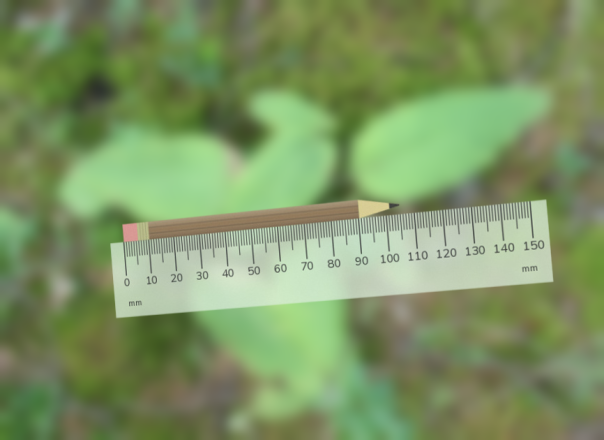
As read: 105; mm
